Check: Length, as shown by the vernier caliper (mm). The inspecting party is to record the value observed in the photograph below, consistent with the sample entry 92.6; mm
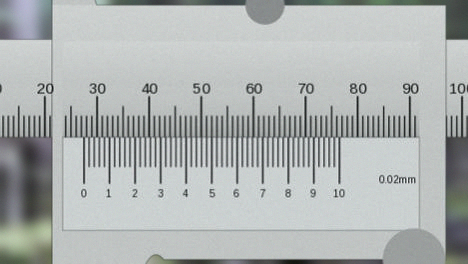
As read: 27.5; mm
